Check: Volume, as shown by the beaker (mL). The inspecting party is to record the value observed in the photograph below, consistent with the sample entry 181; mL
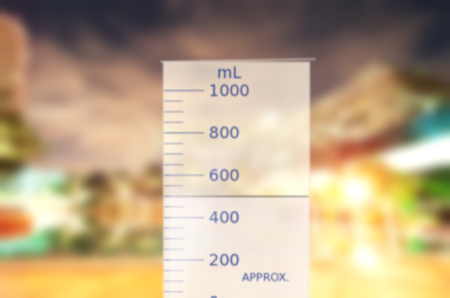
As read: 500; mL
